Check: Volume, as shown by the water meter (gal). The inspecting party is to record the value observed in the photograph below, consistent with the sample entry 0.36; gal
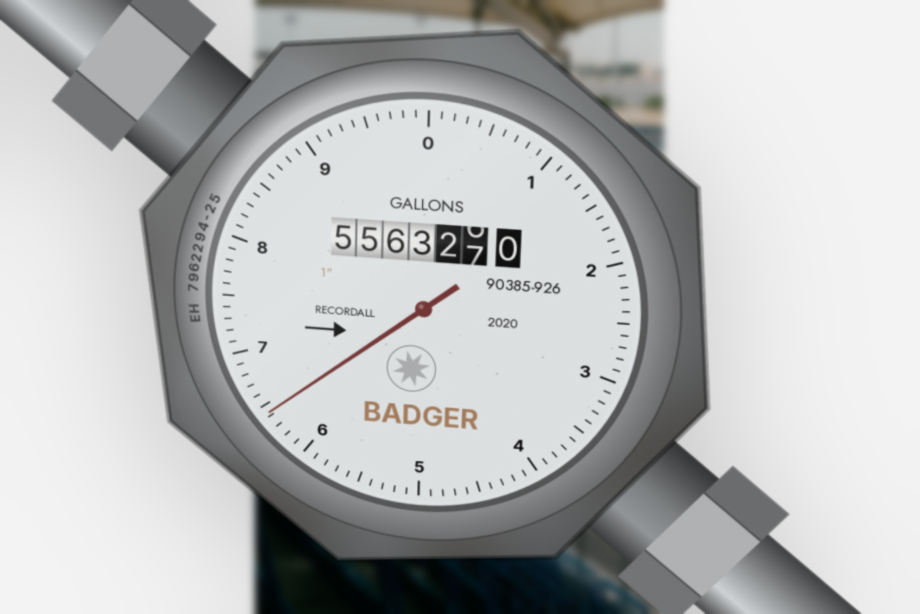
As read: 5563266.4; gal
